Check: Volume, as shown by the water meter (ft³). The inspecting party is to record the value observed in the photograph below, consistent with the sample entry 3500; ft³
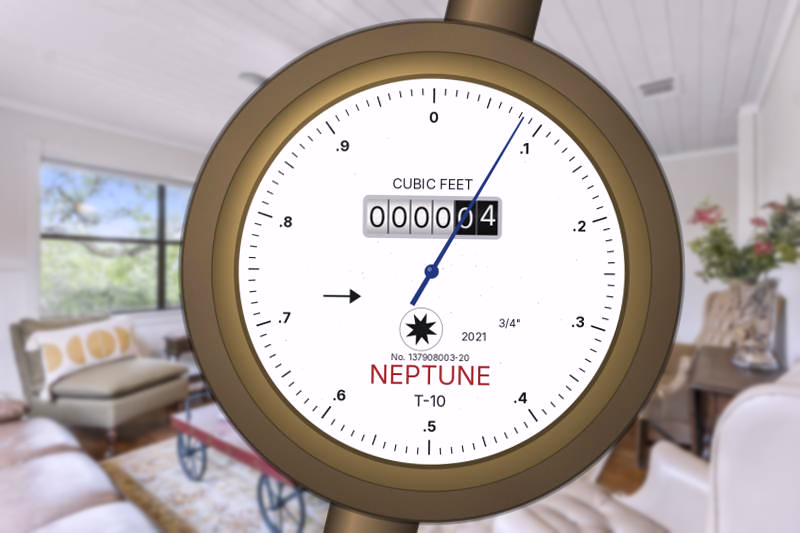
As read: 4.08; ft³
